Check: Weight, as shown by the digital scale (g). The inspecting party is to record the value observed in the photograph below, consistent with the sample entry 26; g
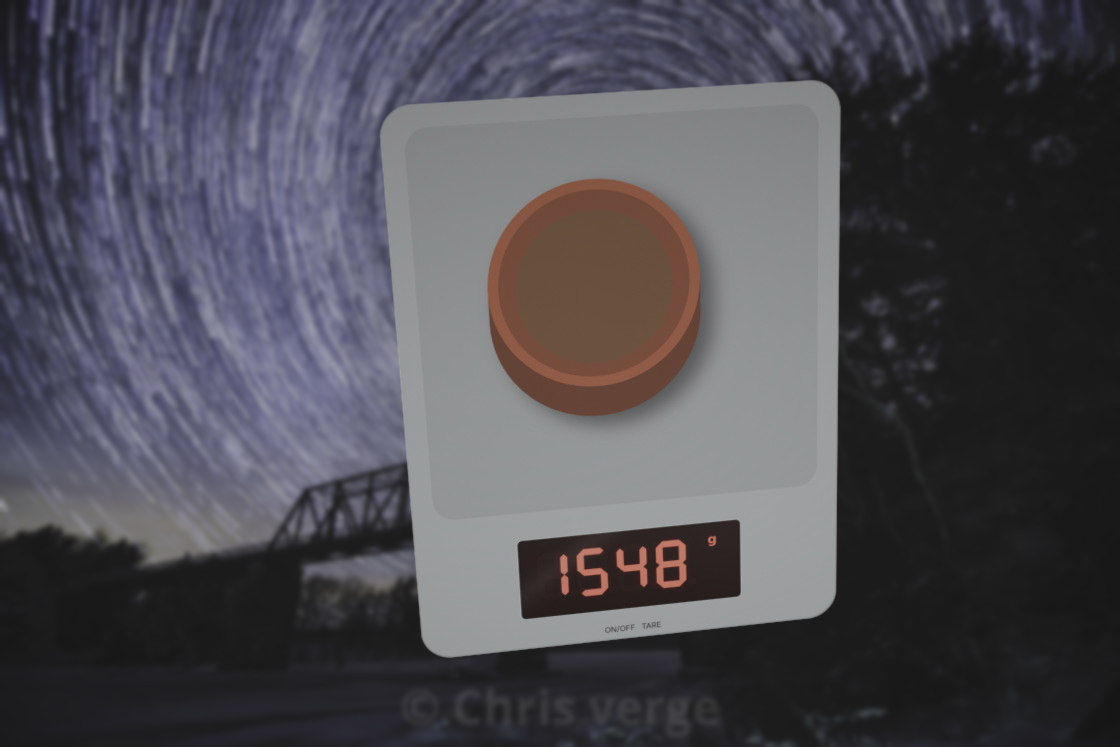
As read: 1548; g
